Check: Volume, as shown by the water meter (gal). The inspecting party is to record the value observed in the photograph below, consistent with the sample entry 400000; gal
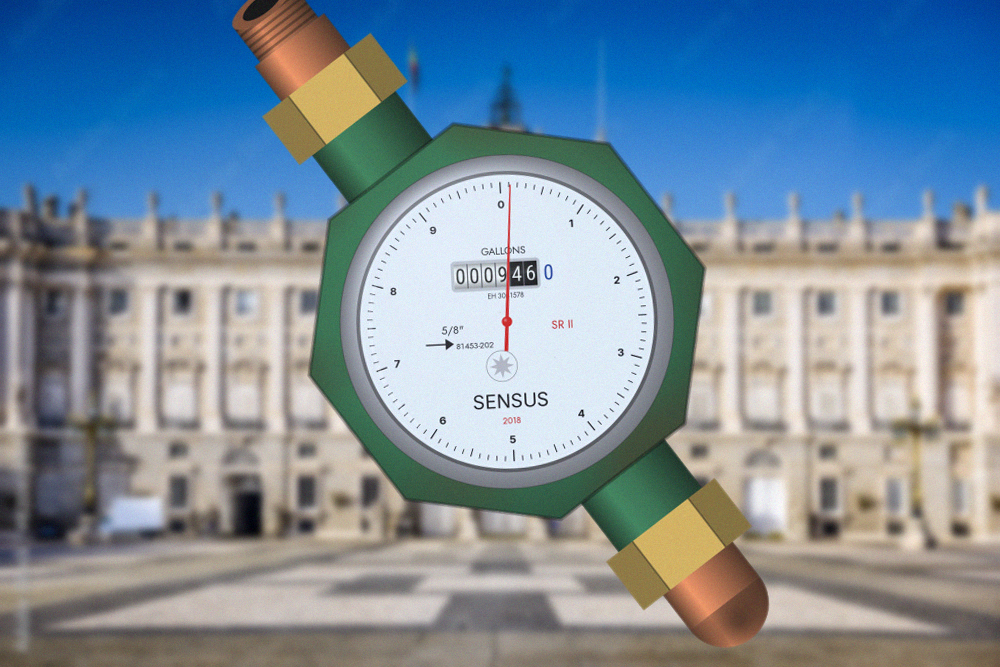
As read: 9460.1; gal
